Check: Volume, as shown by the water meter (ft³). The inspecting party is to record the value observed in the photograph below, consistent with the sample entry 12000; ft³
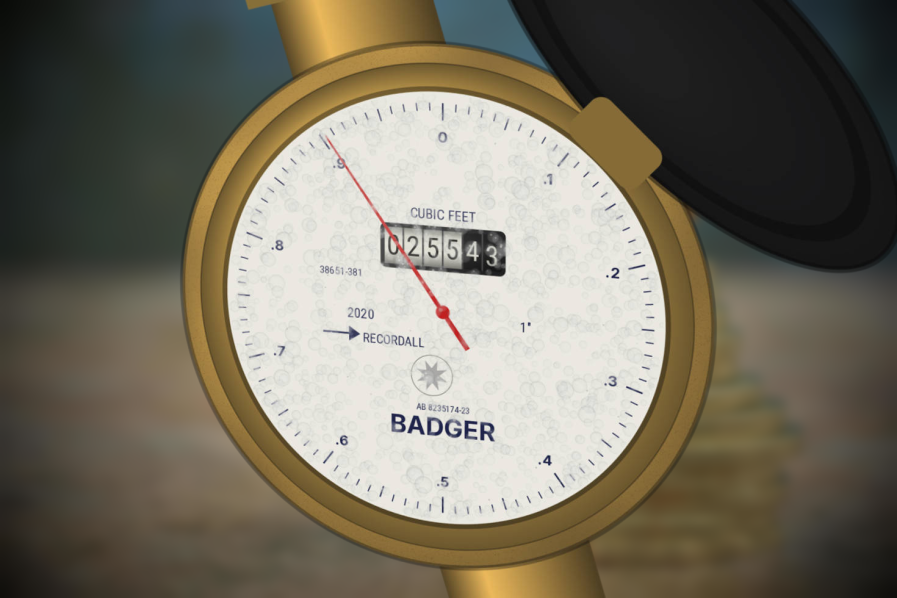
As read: 25542.90; ft³
